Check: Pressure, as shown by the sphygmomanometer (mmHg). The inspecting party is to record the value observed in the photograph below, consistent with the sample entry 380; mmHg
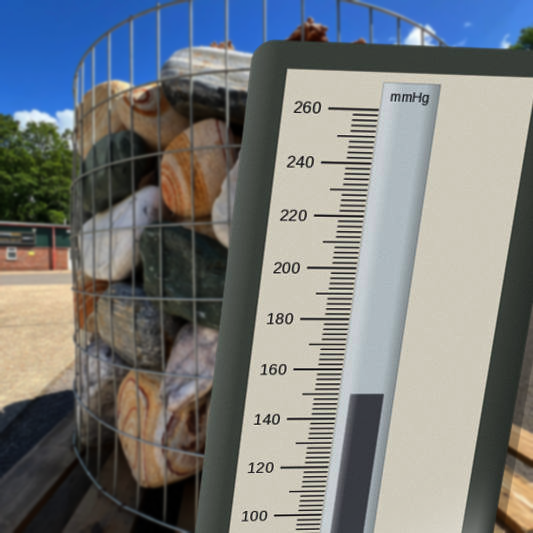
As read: 150; mmHg
